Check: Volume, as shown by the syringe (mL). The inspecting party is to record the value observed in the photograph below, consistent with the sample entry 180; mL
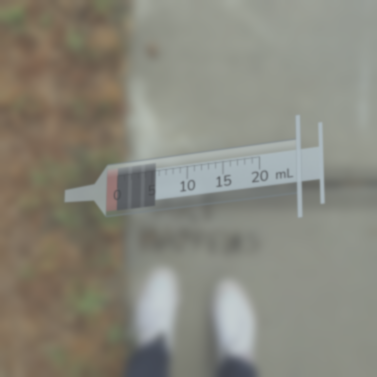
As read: 0; mL
